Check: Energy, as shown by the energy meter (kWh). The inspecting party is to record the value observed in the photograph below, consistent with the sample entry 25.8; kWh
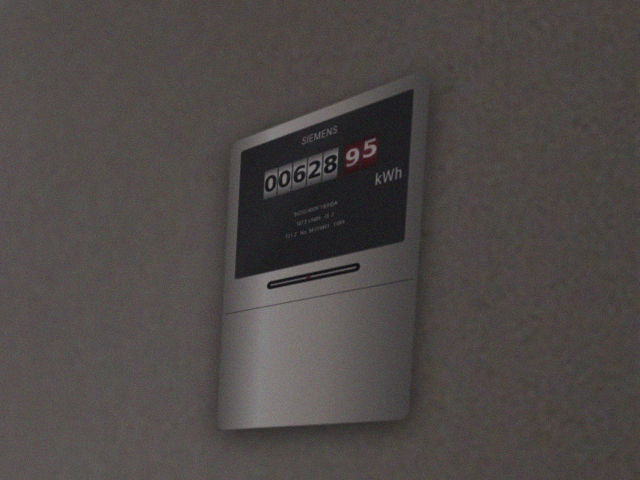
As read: 628.95; kWh
